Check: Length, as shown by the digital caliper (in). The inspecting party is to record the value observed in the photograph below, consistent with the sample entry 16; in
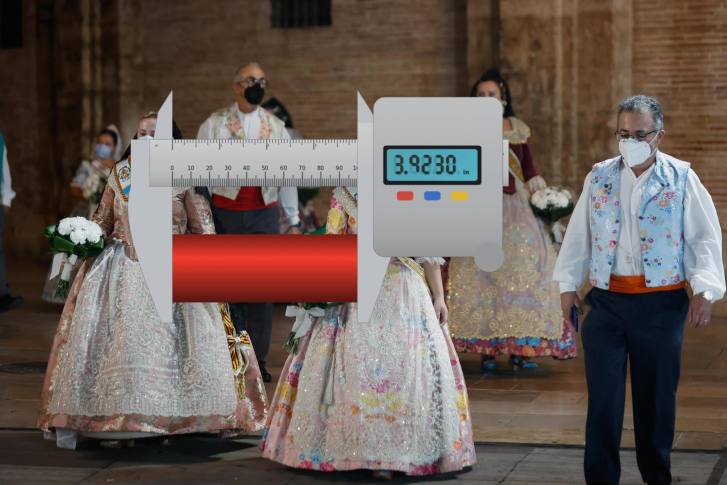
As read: 3.9230; in
